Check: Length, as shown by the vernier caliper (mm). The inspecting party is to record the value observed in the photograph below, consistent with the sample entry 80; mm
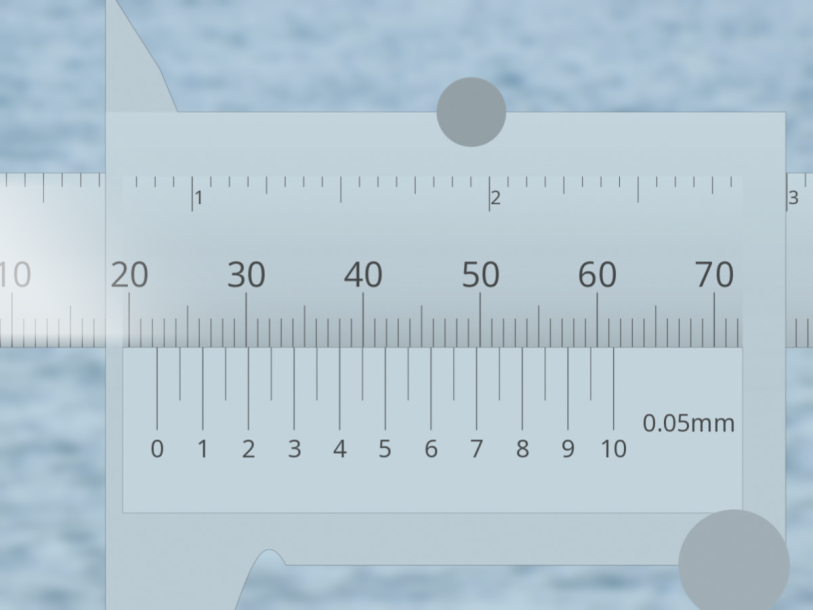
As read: 22.4; mm
